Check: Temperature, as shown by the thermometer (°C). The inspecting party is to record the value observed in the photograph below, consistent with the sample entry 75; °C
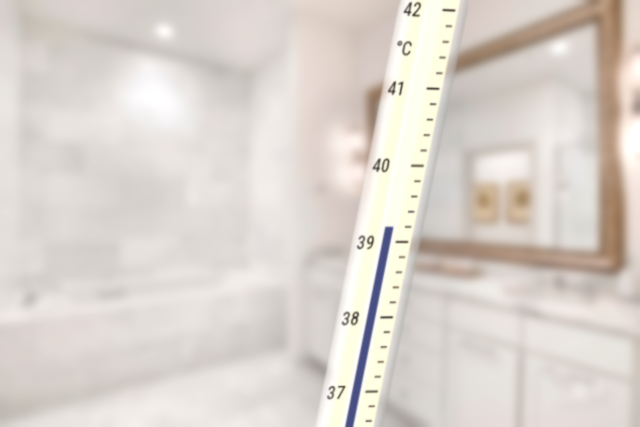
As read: 39.2; °C
